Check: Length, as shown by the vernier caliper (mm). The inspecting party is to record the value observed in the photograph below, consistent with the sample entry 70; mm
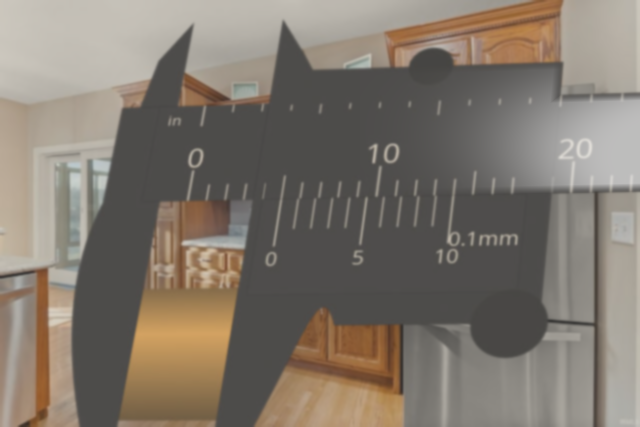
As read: 5.0; mm
